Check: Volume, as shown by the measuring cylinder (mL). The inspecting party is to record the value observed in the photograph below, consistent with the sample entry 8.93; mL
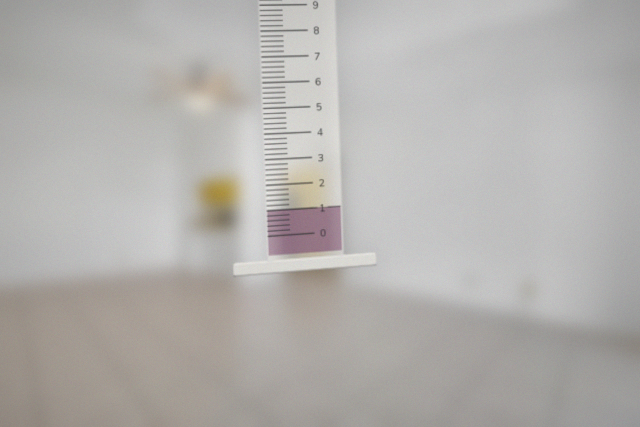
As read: 1; mL
